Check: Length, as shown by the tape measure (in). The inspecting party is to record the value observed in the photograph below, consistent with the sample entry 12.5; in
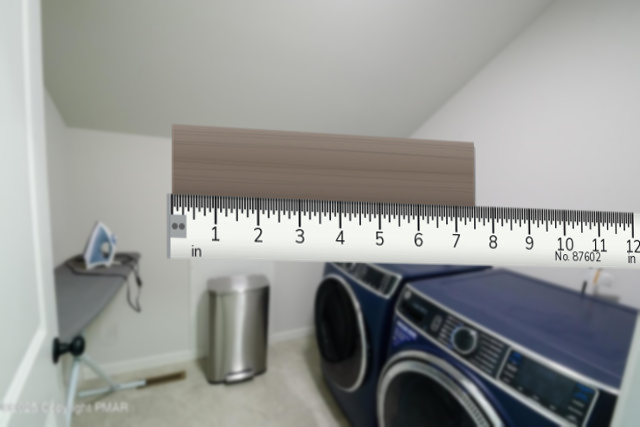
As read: 7.5; in
